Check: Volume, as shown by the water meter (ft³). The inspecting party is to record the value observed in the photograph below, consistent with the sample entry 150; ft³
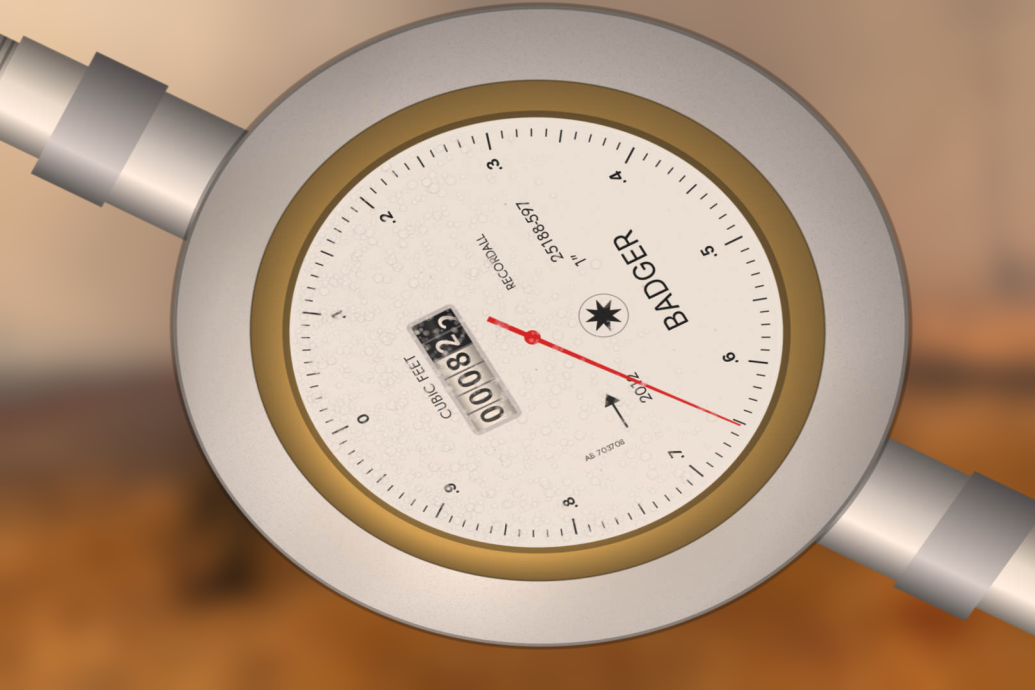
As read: 821.65; ft³
